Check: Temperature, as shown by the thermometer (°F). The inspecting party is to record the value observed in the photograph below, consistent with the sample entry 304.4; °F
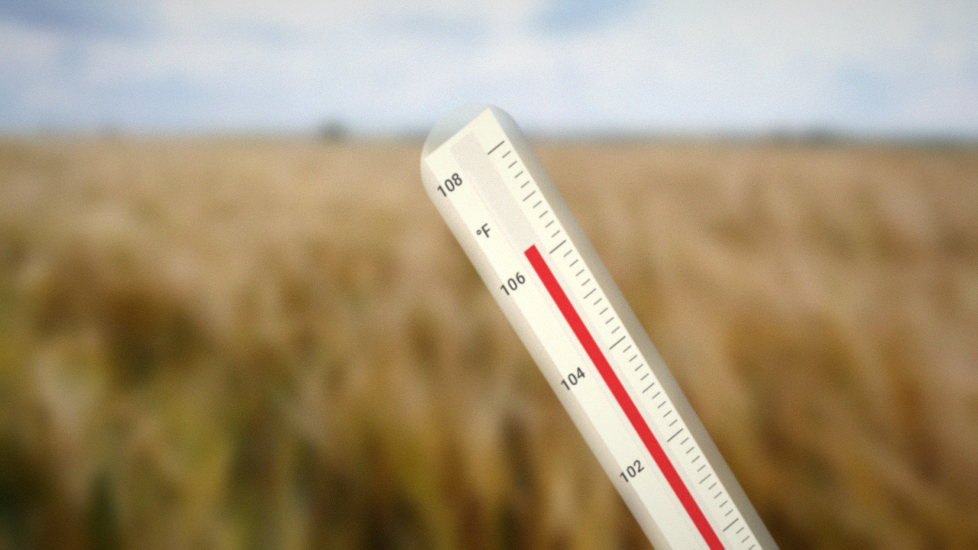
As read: 106.3; °F
